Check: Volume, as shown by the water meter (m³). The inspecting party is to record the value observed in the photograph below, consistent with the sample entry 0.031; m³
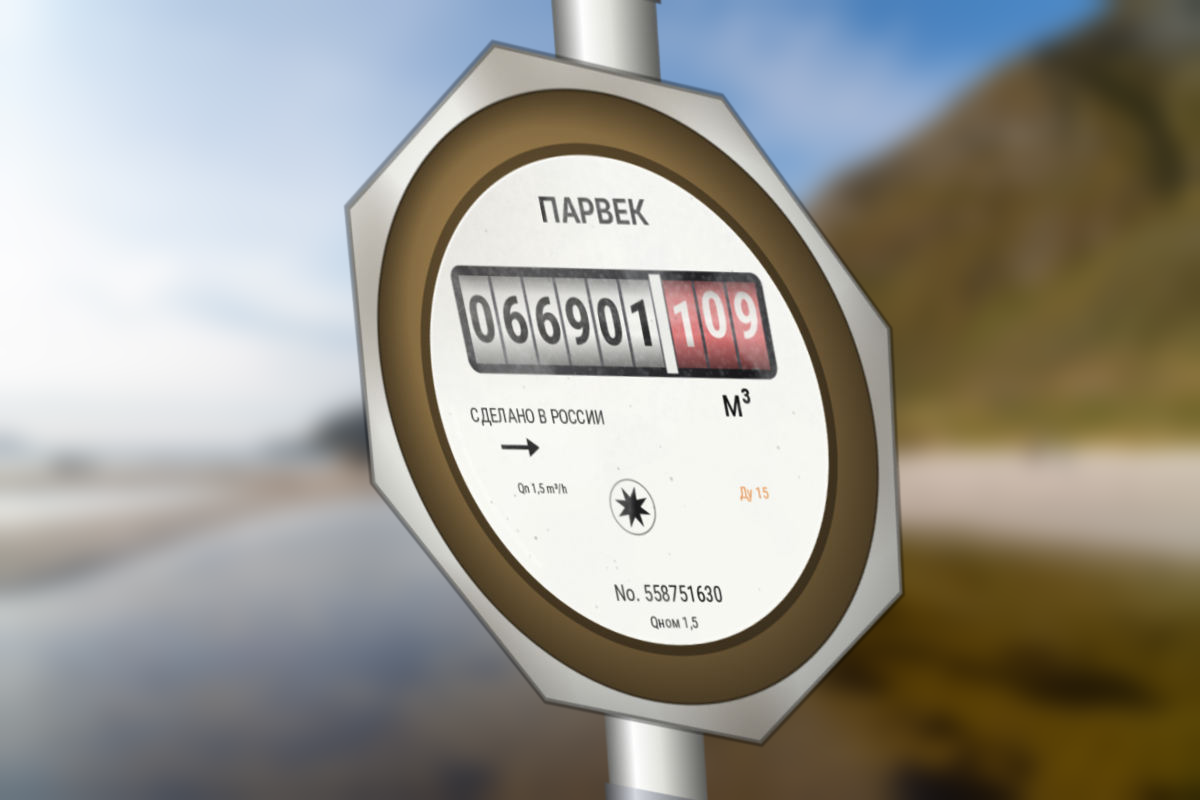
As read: 66901.109; m³
